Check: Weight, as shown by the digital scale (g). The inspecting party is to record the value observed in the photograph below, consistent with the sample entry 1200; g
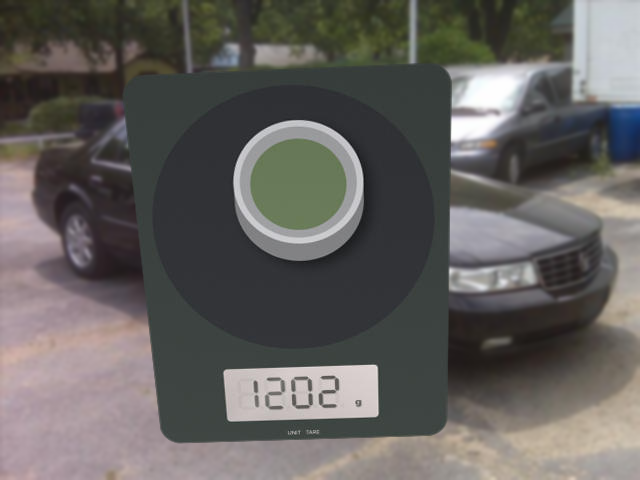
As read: 1202; g
